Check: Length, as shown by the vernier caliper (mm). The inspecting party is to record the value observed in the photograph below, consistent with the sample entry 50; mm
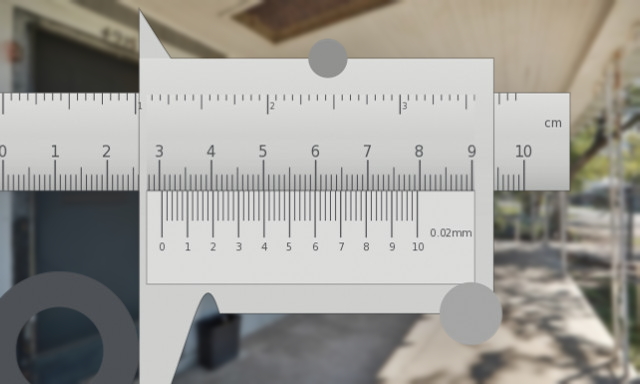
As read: 30.5; mm
